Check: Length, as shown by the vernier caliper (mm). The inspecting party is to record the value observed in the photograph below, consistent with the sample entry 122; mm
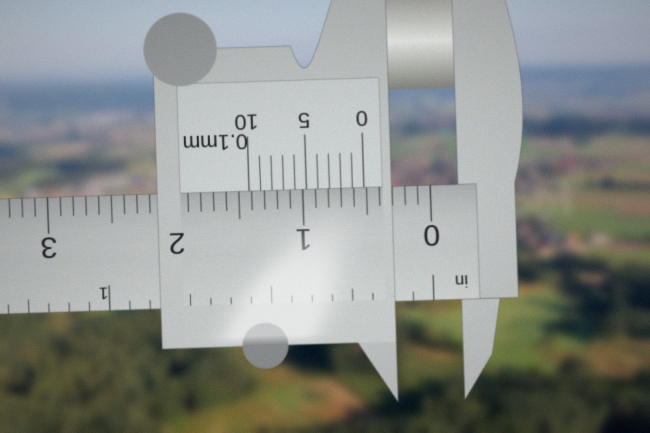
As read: 5.2; mm
